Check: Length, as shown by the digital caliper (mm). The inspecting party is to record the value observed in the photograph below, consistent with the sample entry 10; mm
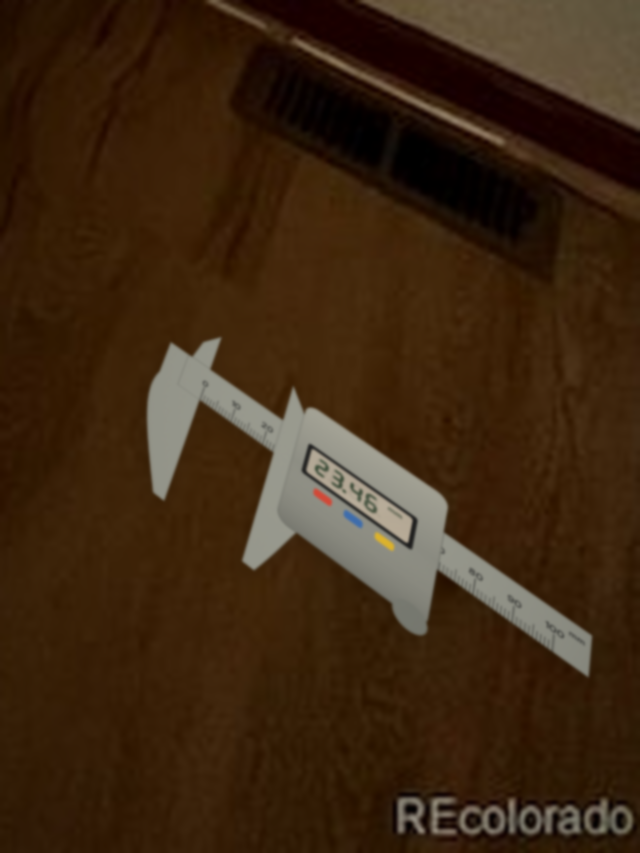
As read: 23.46; mm
